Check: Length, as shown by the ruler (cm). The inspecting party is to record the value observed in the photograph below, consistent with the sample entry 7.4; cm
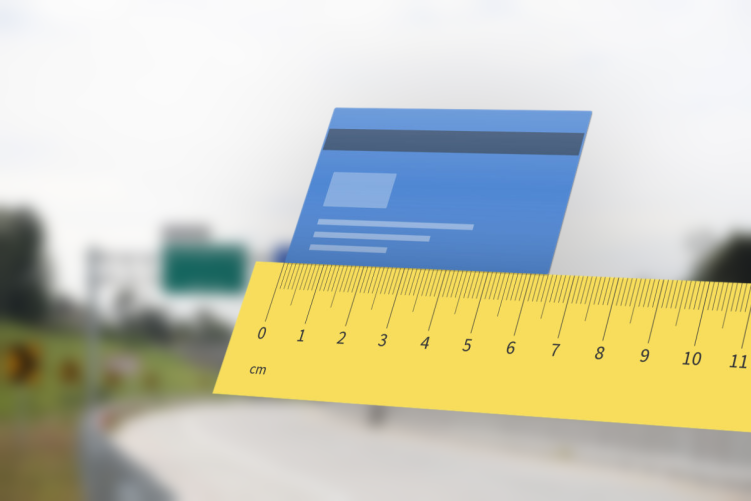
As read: 6.4; cm
